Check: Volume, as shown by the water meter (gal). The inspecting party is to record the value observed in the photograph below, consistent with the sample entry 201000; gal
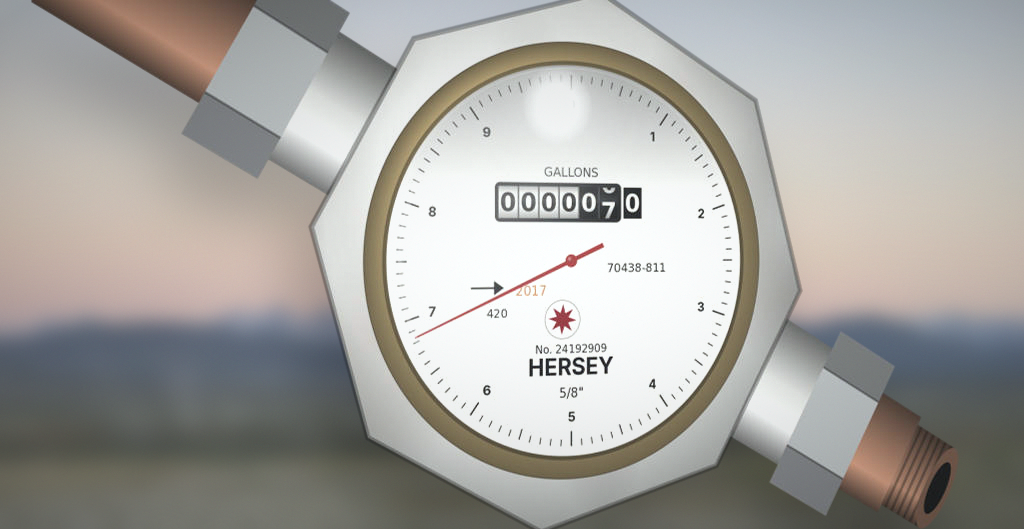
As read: 66.8; gal
